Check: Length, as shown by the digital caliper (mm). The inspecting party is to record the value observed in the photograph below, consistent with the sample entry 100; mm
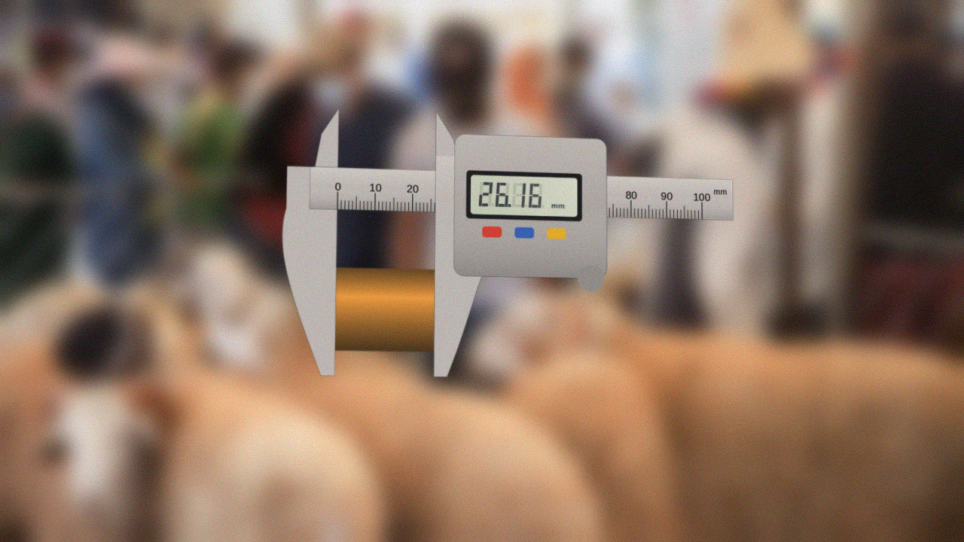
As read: 26.16; mm
